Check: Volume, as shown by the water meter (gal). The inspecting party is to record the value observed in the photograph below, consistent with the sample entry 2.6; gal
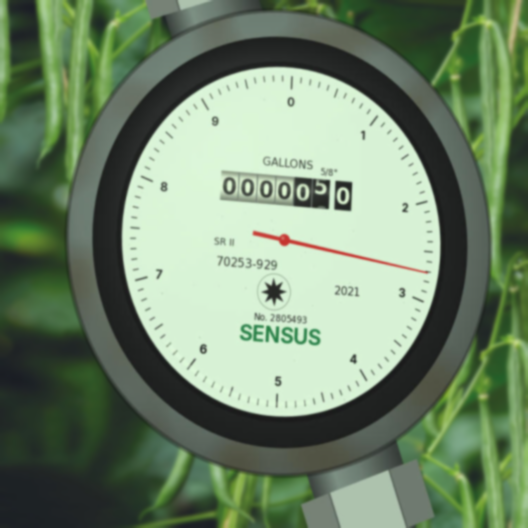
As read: 52.7; gal
